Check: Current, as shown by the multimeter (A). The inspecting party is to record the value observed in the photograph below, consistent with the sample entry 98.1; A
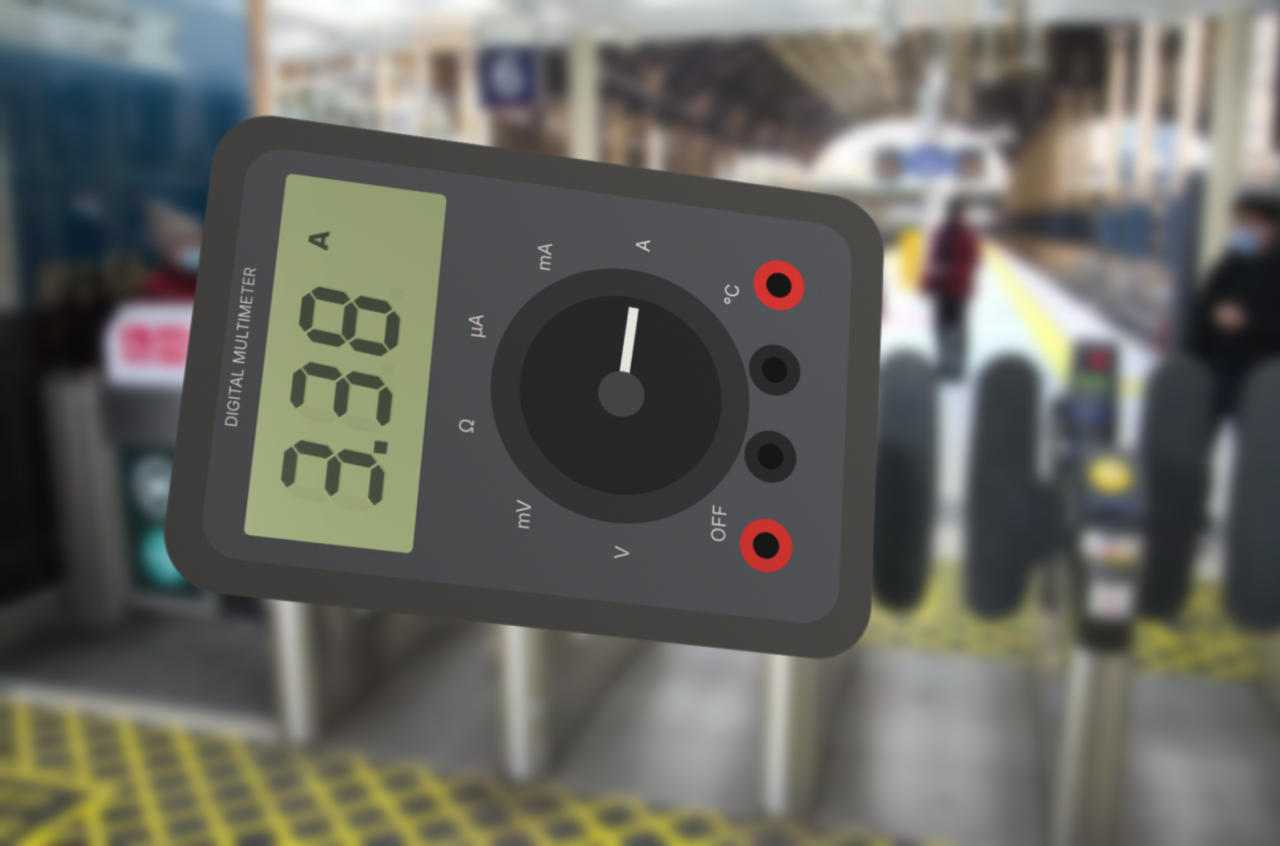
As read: 3.38; A
